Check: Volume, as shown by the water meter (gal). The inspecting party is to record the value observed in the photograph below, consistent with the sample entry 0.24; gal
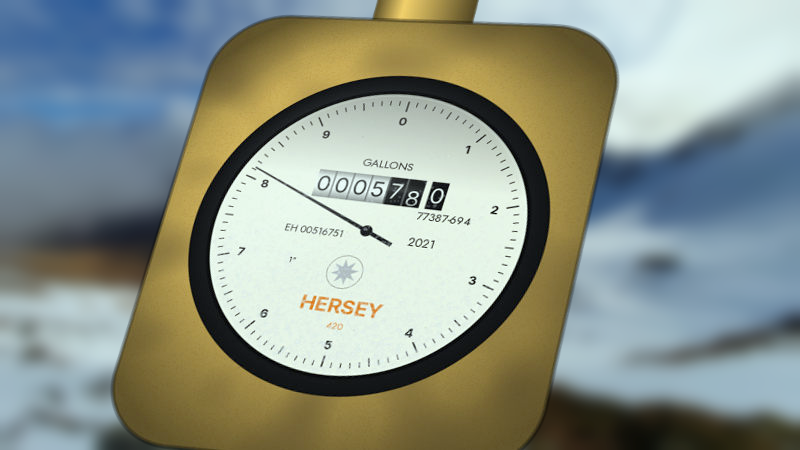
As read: 5778.1; gal
